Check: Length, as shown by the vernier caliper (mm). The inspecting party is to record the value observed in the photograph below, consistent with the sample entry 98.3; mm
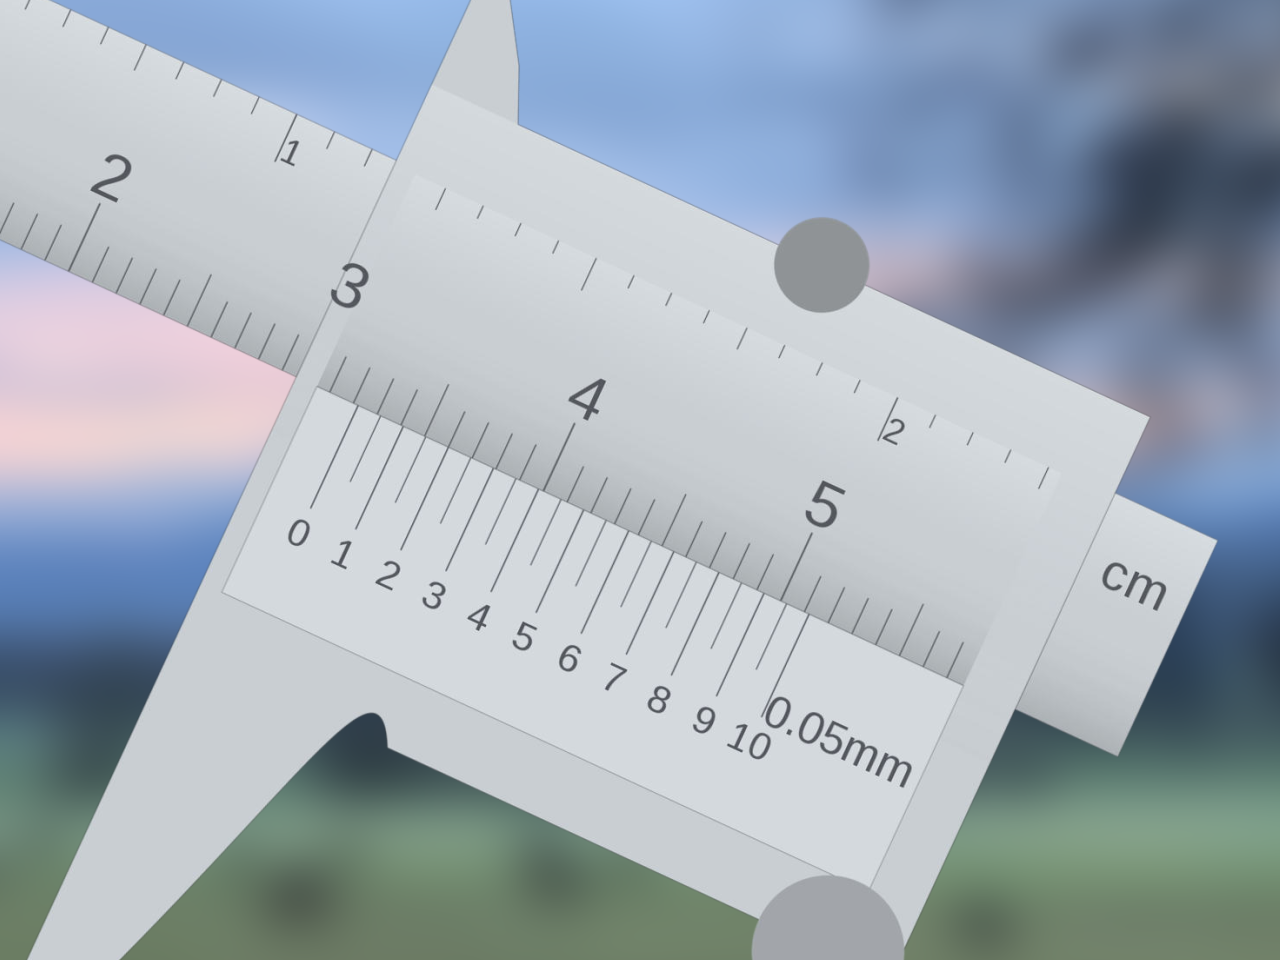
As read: 32.20; mm
